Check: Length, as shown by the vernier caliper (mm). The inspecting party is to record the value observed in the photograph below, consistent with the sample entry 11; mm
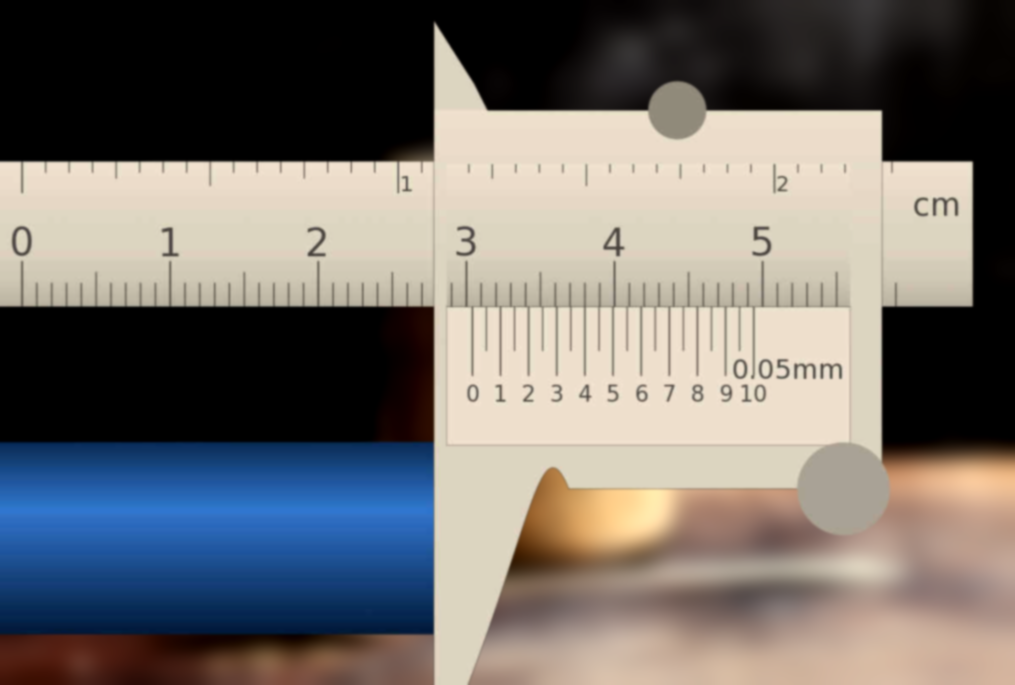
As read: 30.4; mm
